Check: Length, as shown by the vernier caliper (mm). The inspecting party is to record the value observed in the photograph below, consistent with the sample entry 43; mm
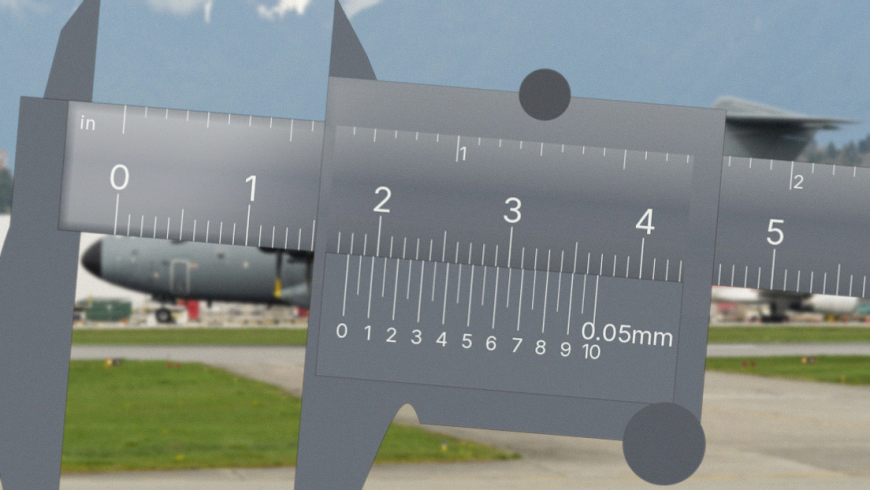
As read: 17.8; mm
